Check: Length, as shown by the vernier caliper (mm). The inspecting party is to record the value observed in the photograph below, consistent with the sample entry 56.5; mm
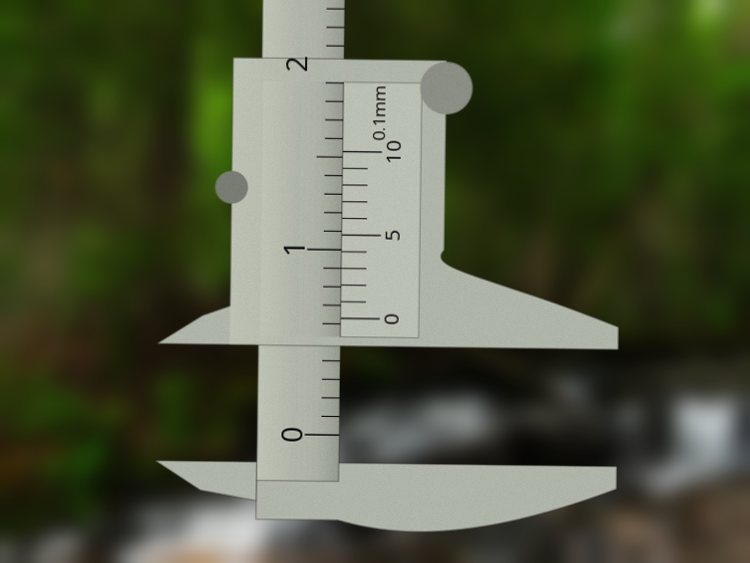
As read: 6.3; mm
